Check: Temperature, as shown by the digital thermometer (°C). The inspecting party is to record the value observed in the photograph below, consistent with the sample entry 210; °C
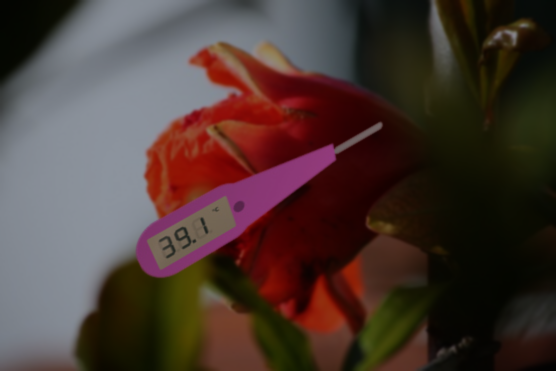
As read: 39.1; °C
